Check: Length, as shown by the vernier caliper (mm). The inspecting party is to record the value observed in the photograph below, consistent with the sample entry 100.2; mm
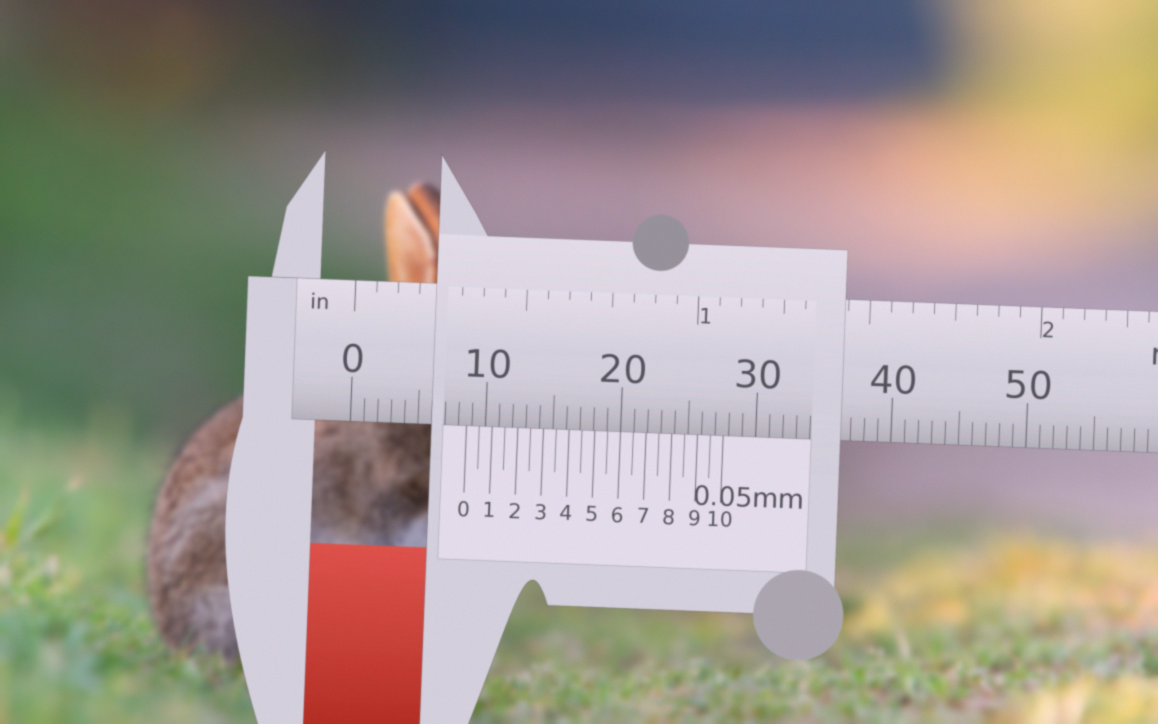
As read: 8.6; mm
